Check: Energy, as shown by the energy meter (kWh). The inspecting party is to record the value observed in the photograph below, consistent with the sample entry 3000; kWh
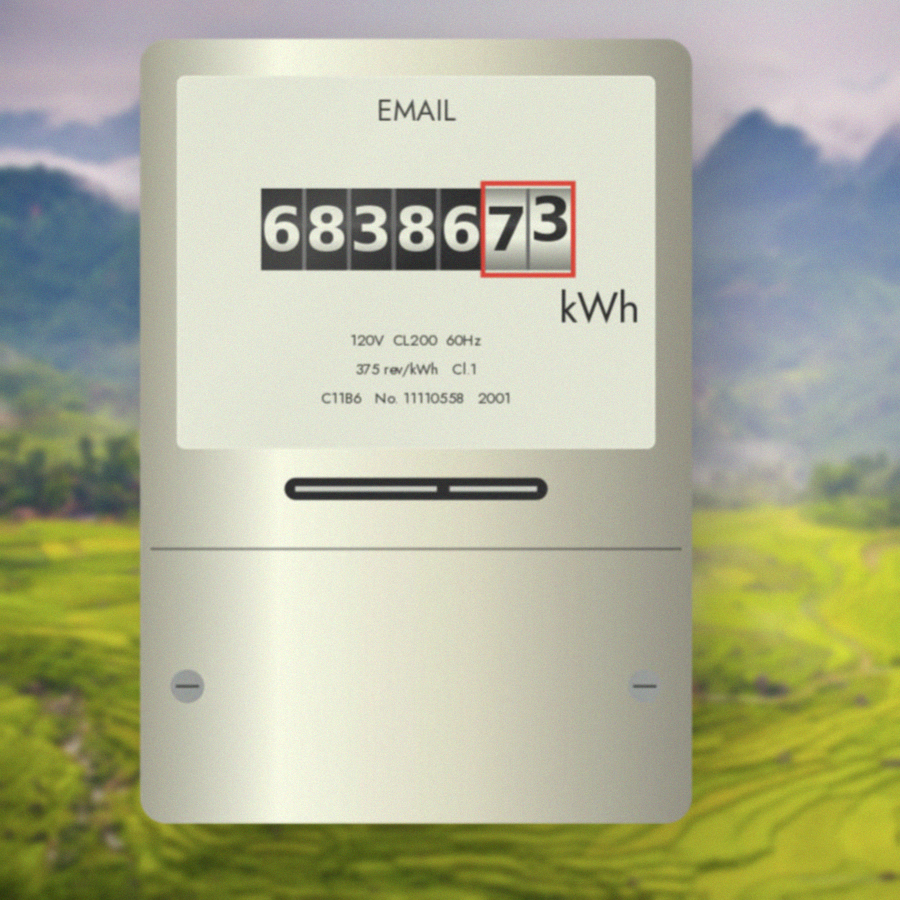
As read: 68386.73; kWh
